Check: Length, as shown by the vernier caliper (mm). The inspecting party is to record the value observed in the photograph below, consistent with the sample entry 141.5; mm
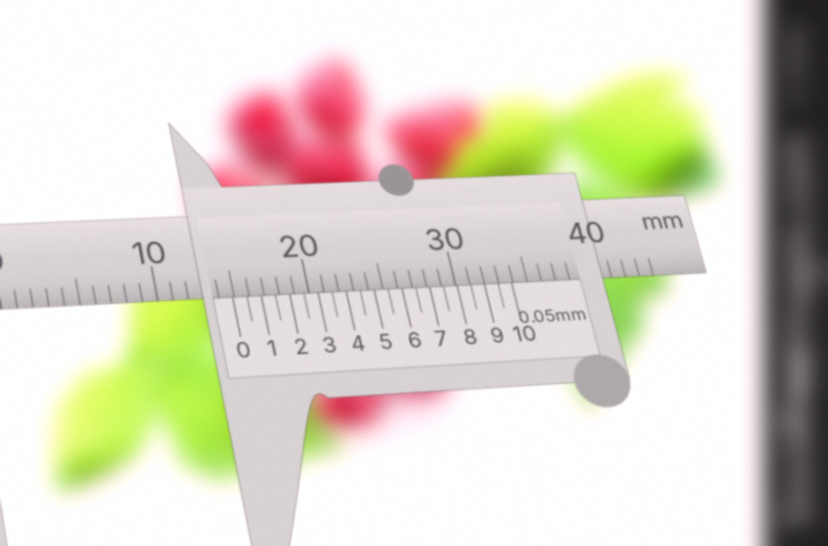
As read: 14.9; mm
